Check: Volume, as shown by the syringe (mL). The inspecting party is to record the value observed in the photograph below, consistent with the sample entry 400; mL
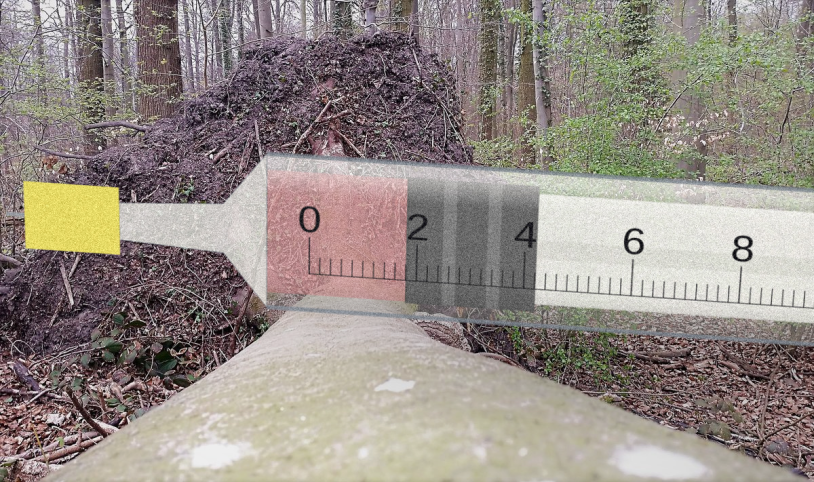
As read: 1.8; mL
